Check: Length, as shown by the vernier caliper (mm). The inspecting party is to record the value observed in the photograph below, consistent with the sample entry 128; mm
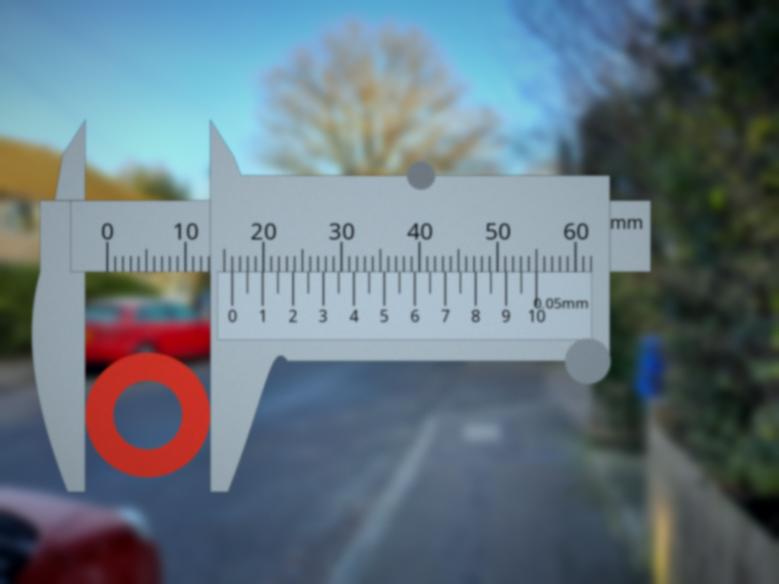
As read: 16.0; mm
